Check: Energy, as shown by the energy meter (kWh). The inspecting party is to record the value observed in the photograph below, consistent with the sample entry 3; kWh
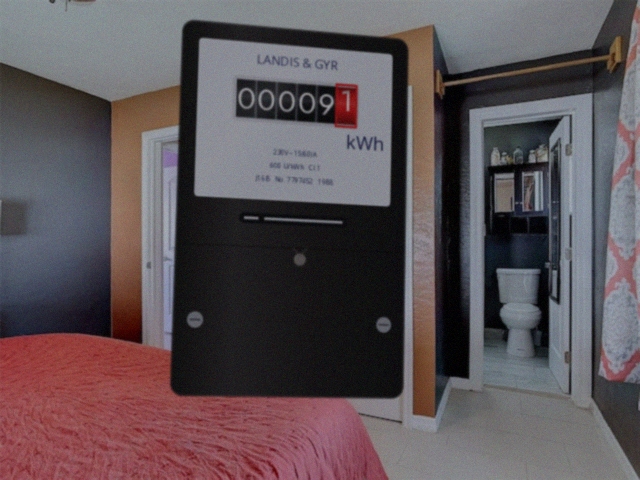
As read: 9.1; kWh
